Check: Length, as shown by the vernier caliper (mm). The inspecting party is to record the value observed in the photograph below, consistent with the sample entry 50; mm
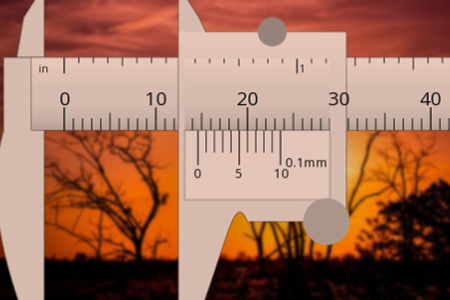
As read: 14.6; mm
